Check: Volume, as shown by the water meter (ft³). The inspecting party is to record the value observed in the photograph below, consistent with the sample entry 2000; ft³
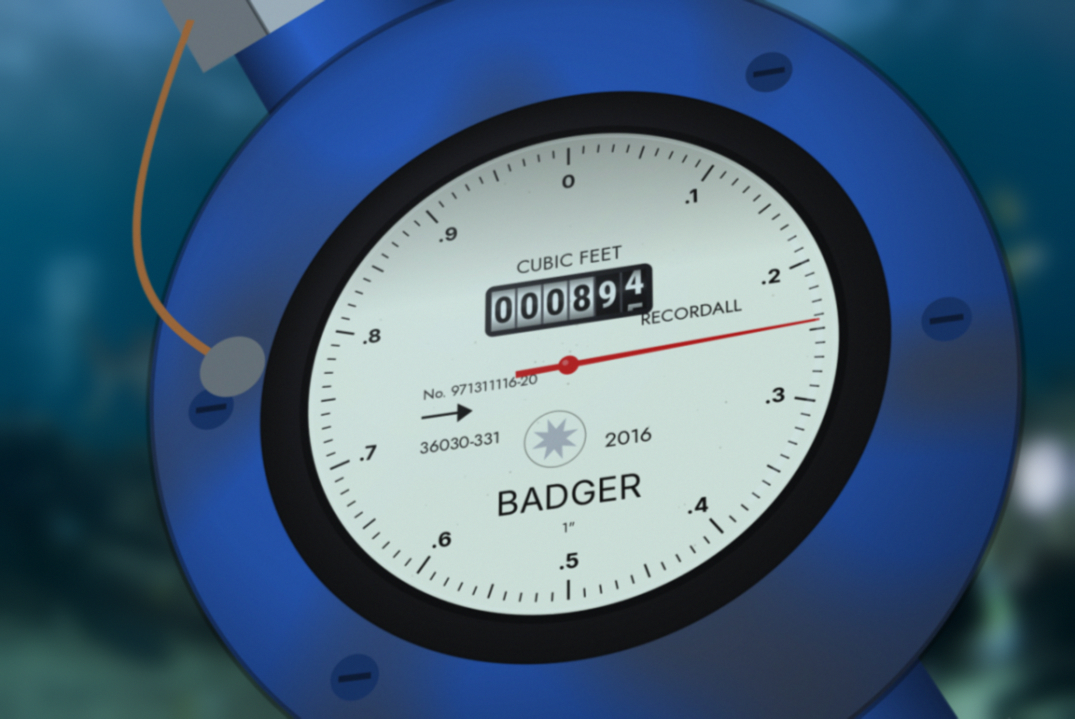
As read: 894.24; ft³
